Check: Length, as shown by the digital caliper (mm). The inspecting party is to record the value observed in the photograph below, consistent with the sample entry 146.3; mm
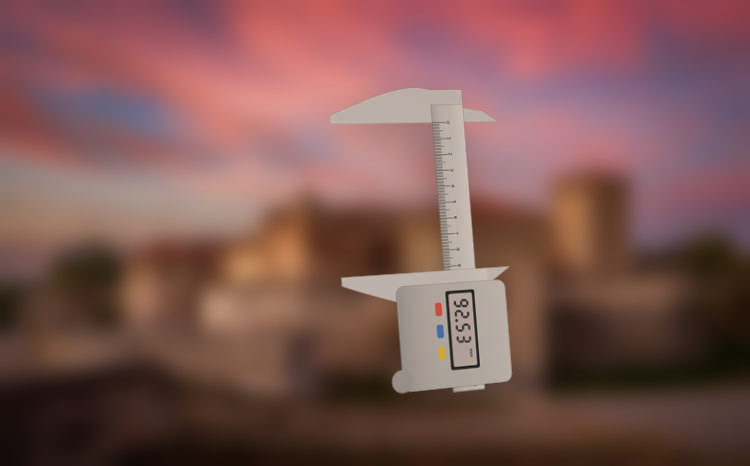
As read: 92.53; mm
